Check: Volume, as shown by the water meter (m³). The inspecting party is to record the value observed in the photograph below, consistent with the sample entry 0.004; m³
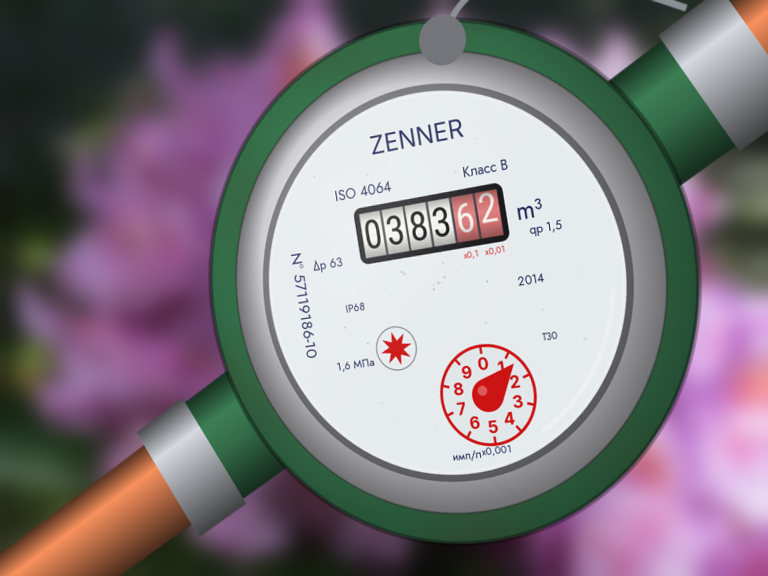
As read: 383.621; m³
